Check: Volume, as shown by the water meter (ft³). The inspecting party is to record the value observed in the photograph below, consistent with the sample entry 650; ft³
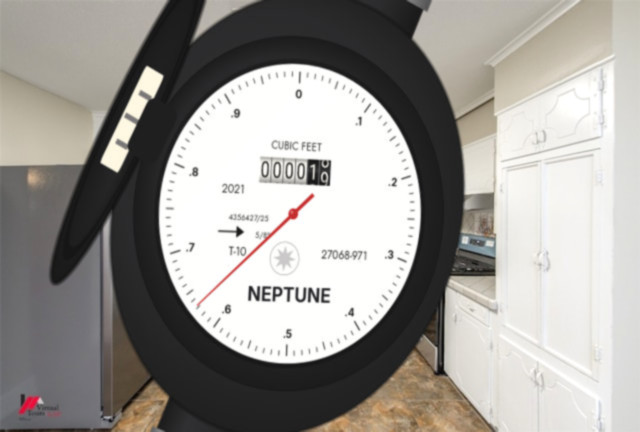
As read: 18.63; ft³
